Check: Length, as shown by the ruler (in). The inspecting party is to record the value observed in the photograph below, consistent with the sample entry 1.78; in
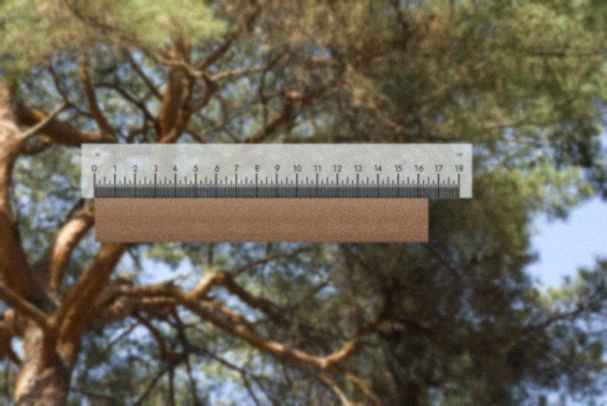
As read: 16.5; in
